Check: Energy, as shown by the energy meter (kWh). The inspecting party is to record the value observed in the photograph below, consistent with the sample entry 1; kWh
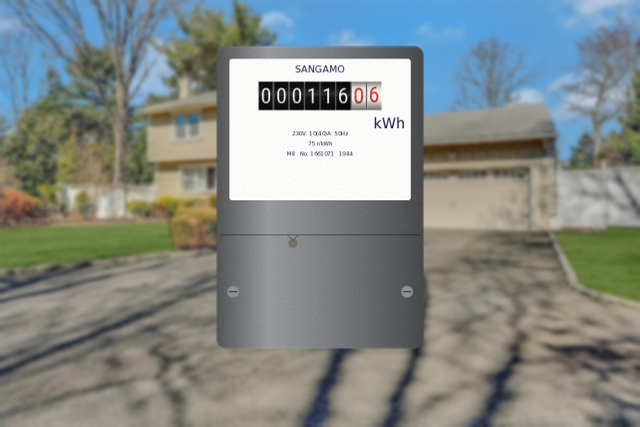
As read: 116.06; kWh
